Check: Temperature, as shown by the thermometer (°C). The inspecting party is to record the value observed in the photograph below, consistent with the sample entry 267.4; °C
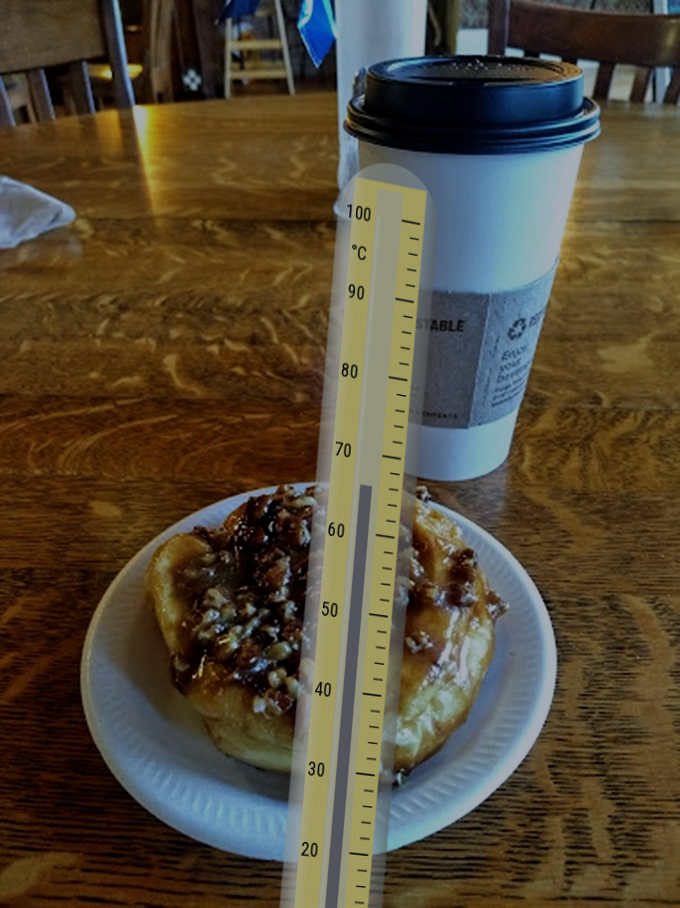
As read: 66; °C
